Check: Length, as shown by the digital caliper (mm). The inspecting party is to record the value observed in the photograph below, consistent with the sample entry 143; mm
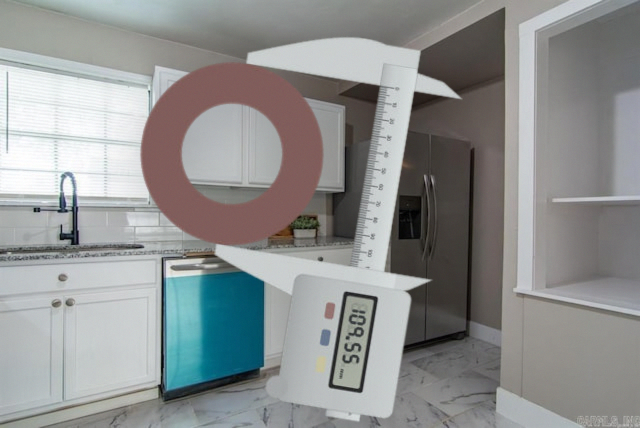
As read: 109.55; mm
